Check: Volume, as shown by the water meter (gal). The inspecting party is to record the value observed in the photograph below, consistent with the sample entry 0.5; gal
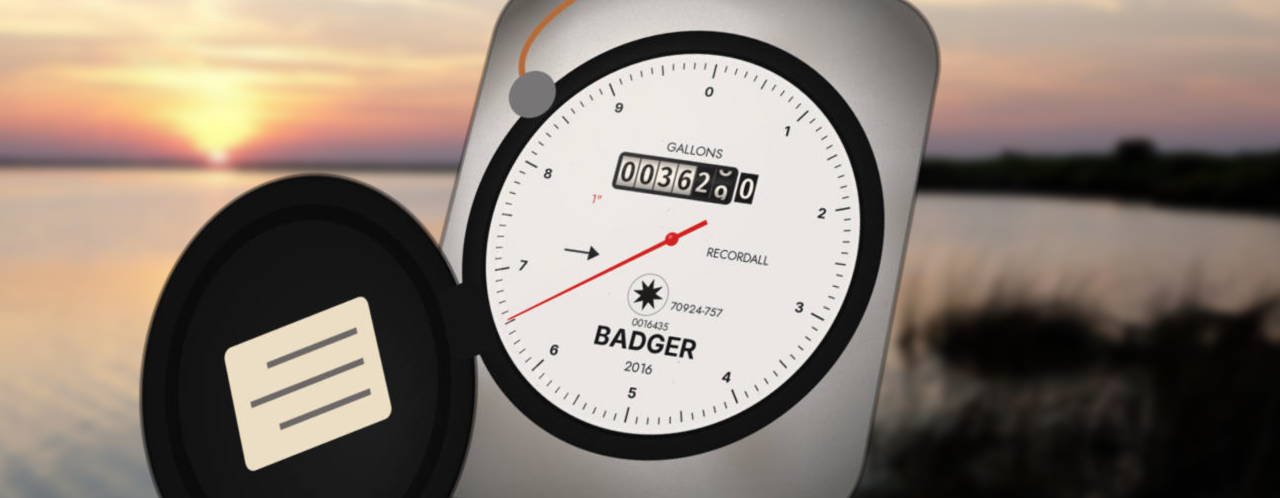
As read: 36286.5; gal
